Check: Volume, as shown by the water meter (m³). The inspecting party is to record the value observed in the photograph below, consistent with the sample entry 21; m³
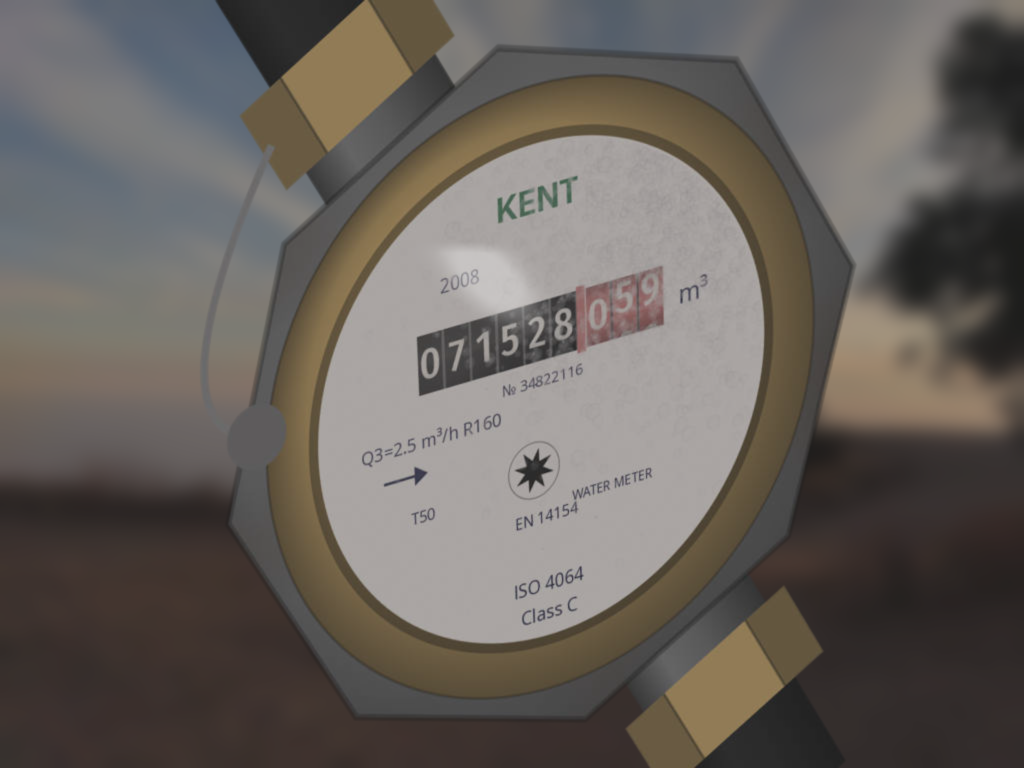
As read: 71528.059; m³
